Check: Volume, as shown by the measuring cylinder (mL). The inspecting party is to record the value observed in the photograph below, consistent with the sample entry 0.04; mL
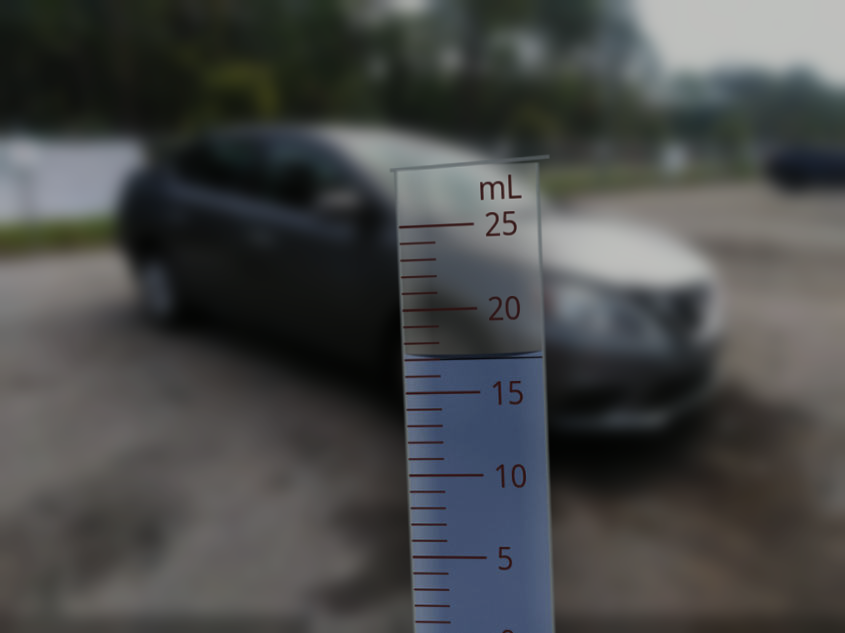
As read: 17; mL
